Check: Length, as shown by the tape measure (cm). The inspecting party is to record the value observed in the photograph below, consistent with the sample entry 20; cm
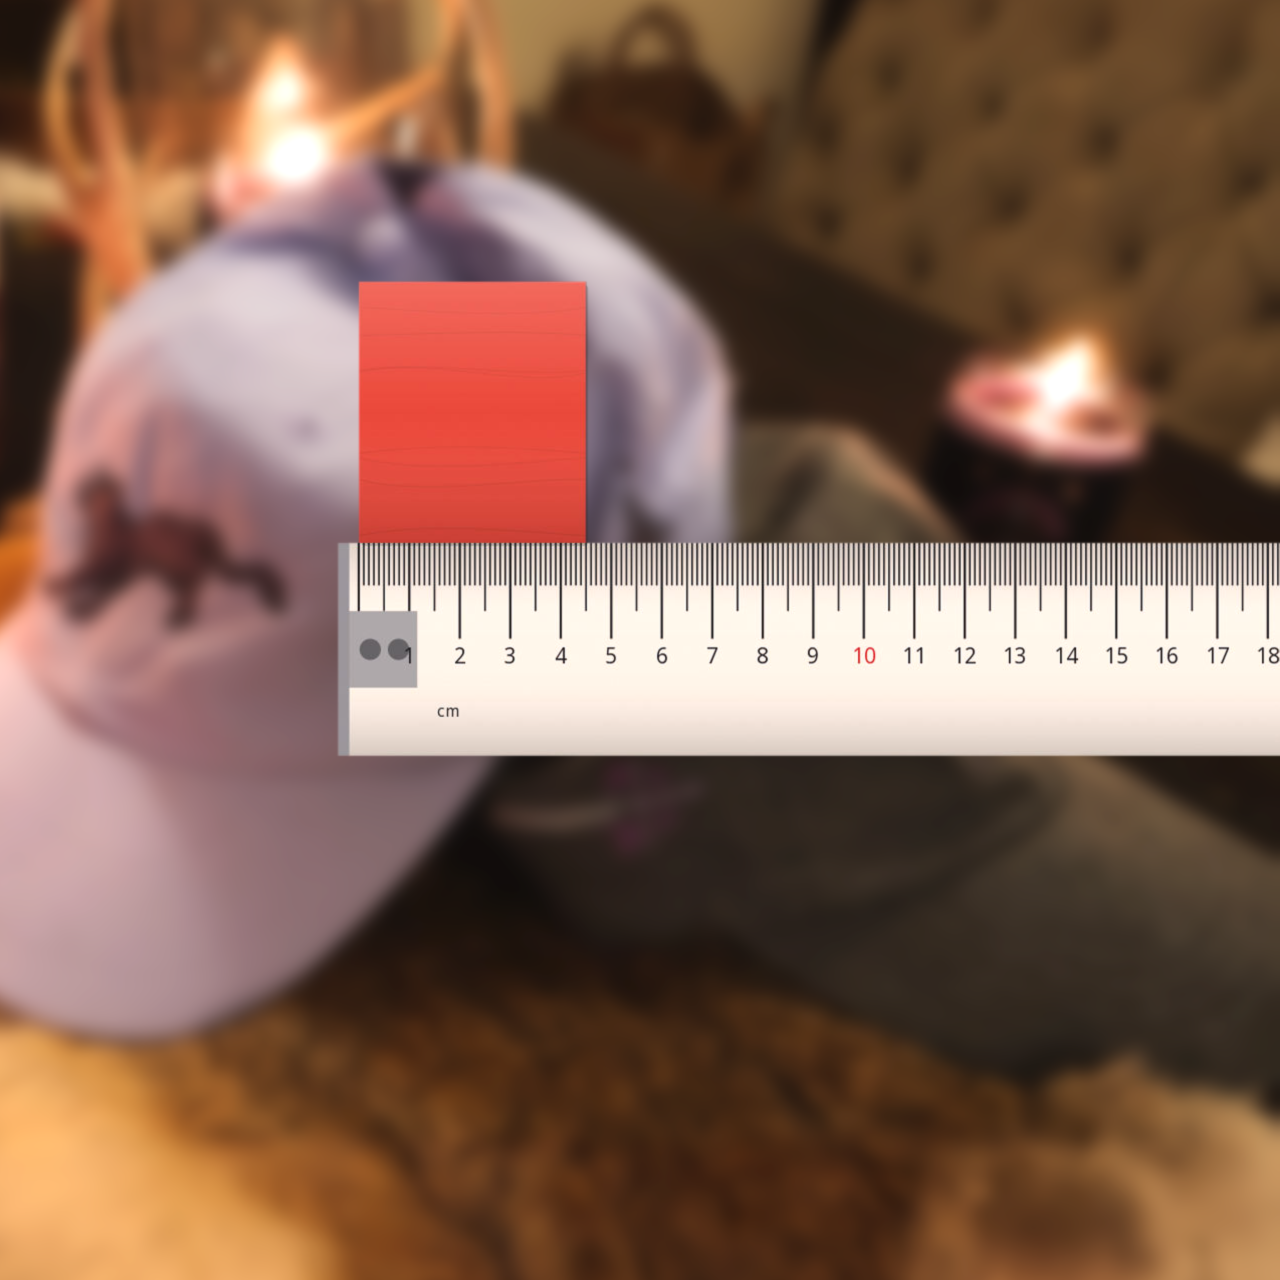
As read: 4.5; cm
